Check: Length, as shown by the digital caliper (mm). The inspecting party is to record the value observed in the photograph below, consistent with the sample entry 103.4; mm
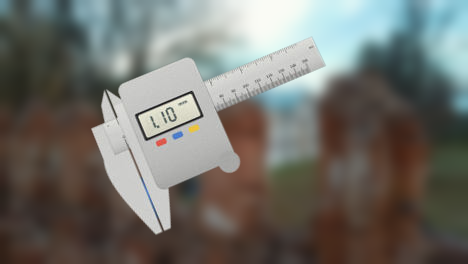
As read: 1.10; mm
